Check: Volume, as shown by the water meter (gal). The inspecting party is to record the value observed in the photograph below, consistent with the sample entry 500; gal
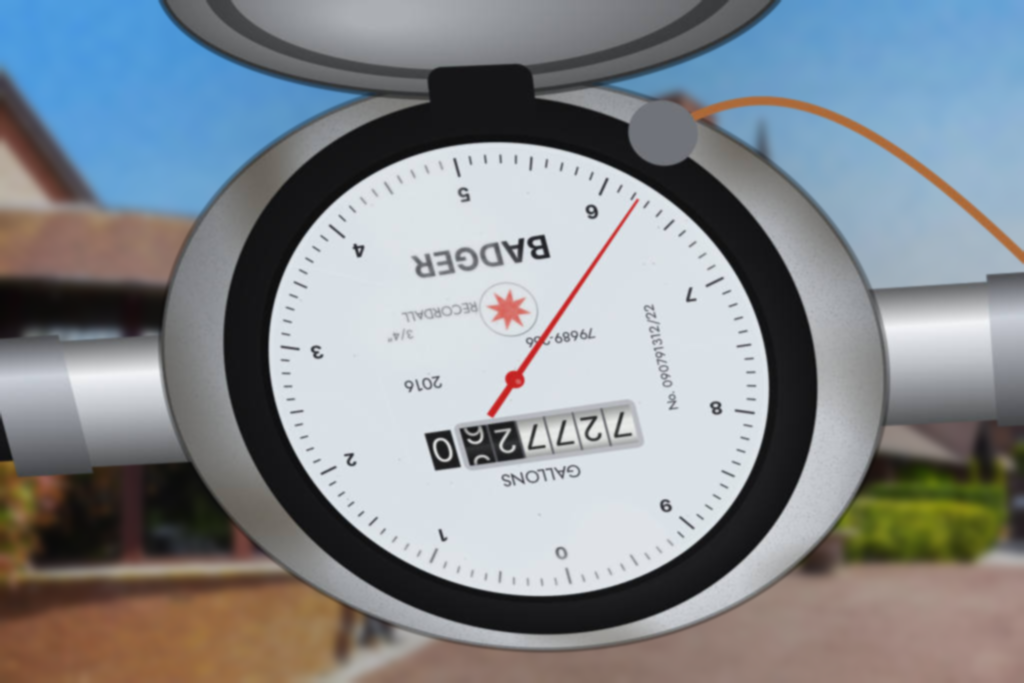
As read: 7277256.2; gal
